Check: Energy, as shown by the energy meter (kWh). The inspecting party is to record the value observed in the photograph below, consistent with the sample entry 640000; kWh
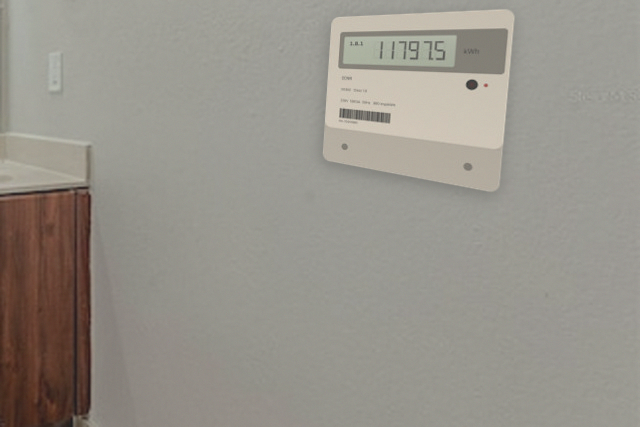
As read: 11797.5; kWh
